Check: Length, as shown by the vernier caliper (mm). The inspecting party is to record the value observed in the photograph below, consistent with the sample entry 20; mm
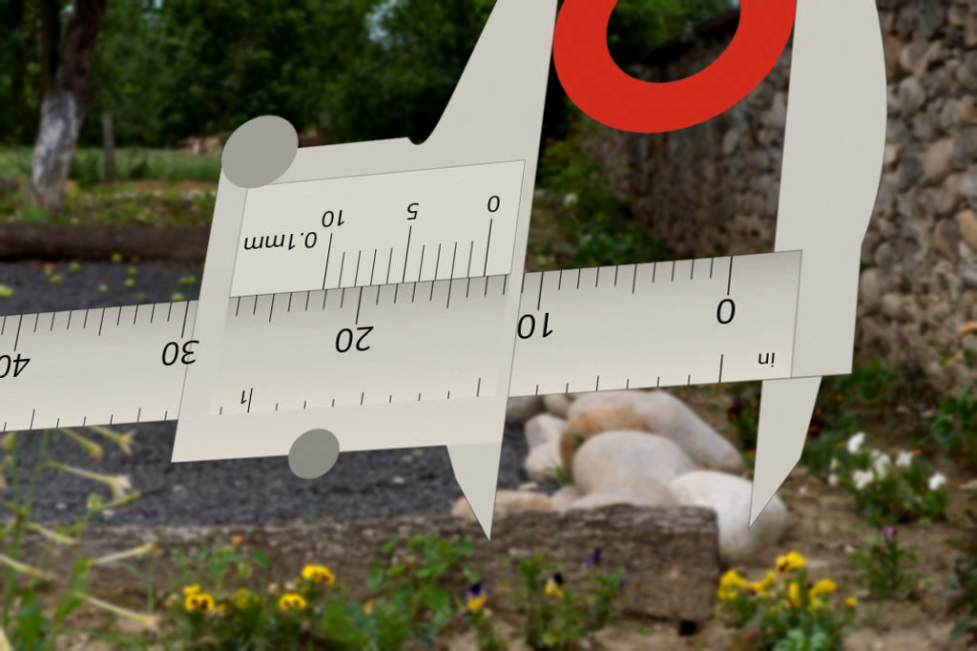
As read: 13.2; mm
